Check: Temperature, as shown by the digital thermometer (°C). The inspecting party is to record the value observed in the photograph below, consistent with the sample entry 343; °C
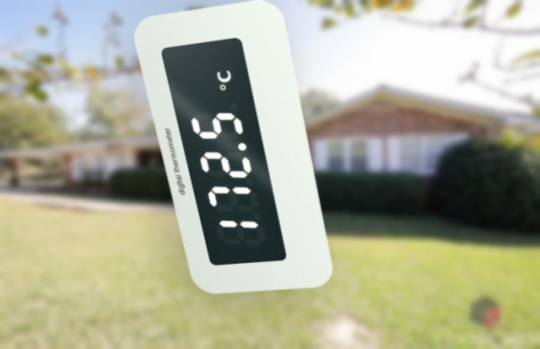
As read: 172.5; °C
